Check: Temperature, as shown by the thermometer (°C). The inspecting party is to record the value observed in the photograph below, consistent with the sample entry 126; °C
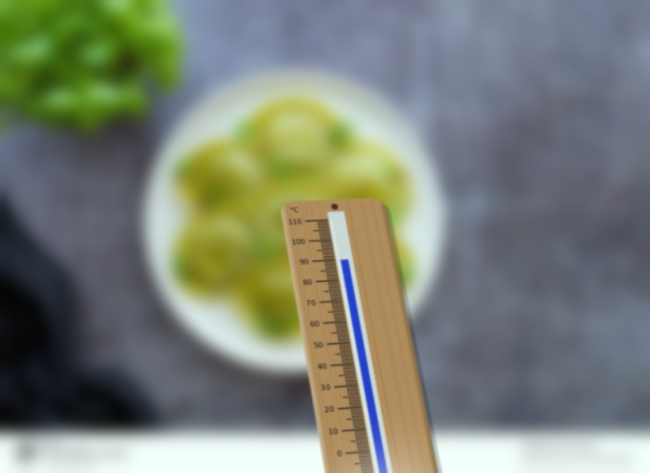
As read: 90; °C
